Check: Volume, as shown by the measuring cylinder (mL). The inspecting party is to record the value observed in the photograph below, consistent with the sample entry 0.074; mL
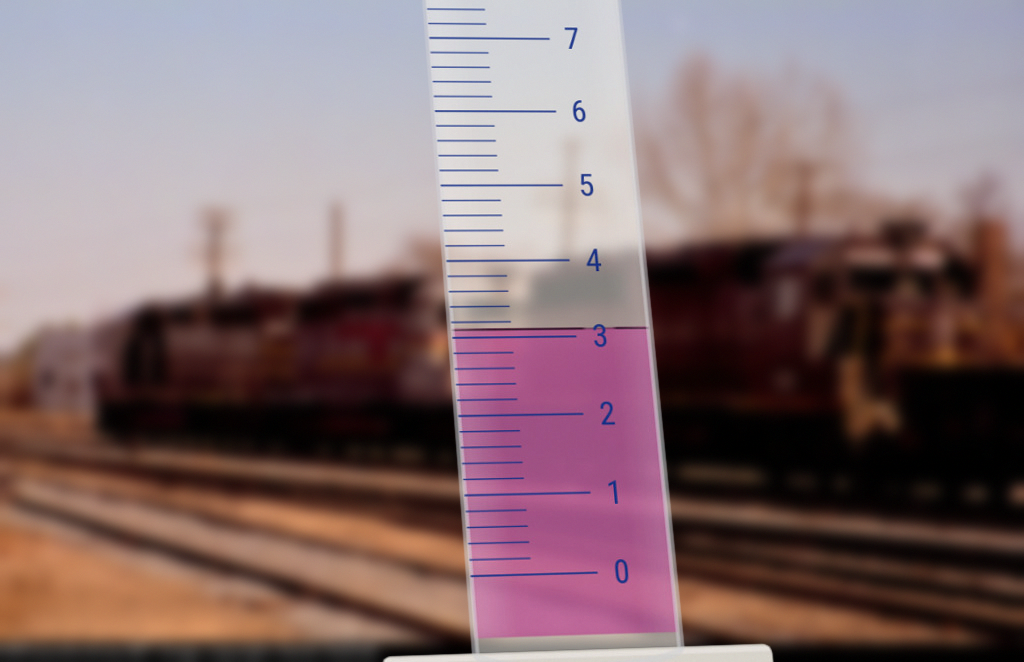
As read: 3.1; mL
